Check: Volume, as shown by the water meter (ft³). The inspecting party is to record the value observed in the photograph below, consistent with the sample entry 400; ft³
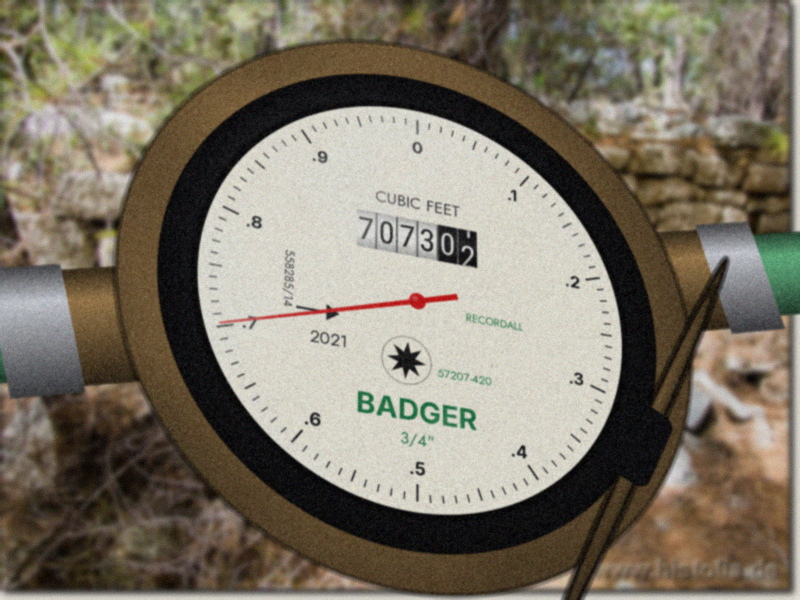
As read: 707301.70; ft³
